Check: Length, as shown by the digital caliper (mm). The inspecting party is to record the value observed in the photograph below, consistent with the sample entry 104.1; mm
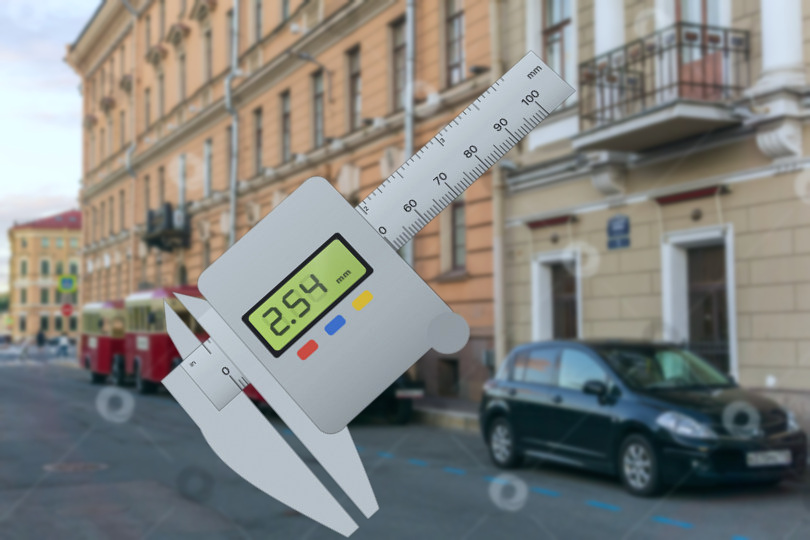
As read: 2.54; mm
